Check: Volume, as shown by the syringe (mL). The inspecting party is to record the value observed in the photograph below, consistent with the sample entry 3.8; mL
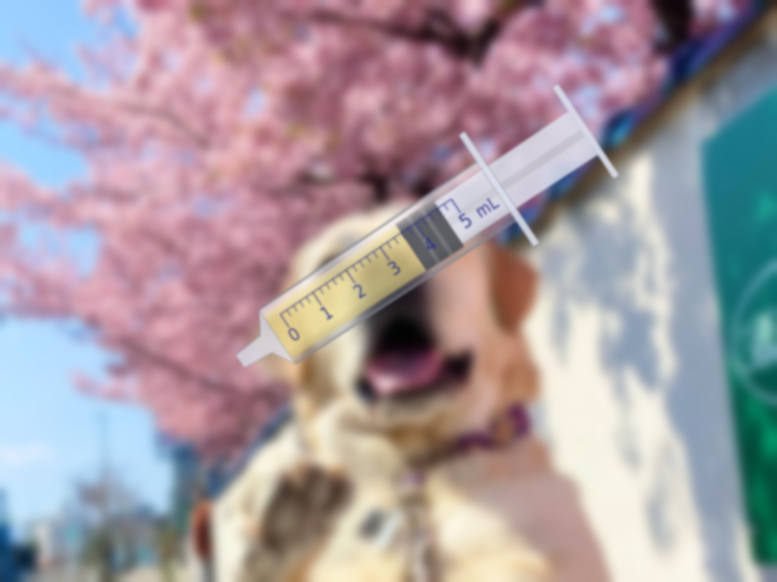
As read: 3.6; mL
